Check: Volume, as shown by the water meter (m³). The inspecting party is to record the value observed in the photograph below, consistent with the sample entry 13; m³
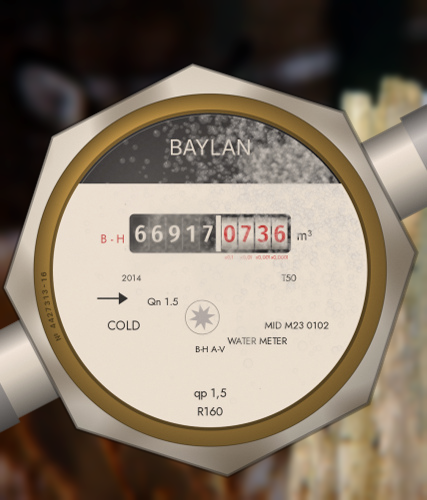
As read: 66917.0736; m³
